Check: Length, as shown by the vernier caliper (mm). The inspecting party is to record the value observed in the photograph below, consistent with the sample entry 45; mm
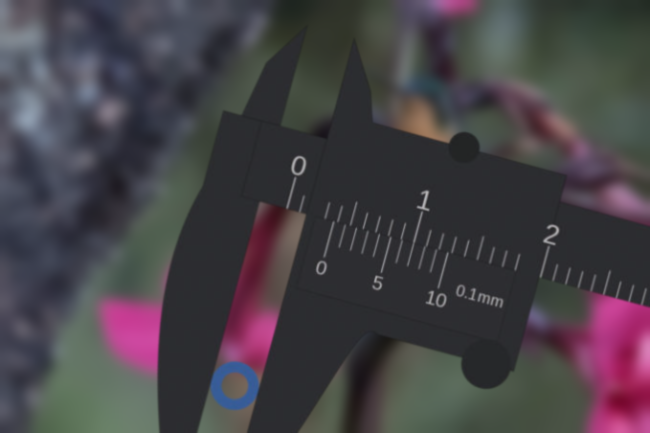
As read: 3.7; mm
